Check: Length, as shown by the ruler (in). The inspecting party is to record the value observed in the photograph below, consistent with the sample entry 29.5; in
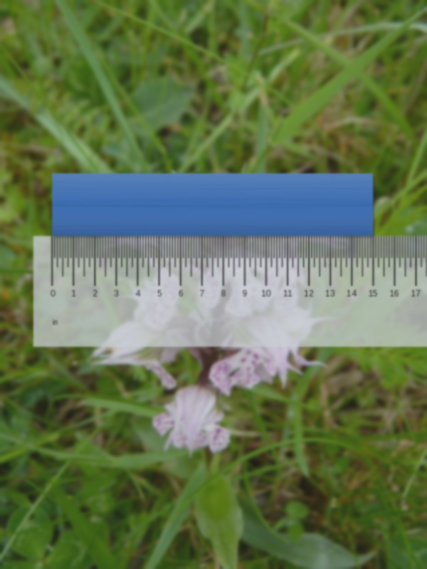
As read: 15; in
